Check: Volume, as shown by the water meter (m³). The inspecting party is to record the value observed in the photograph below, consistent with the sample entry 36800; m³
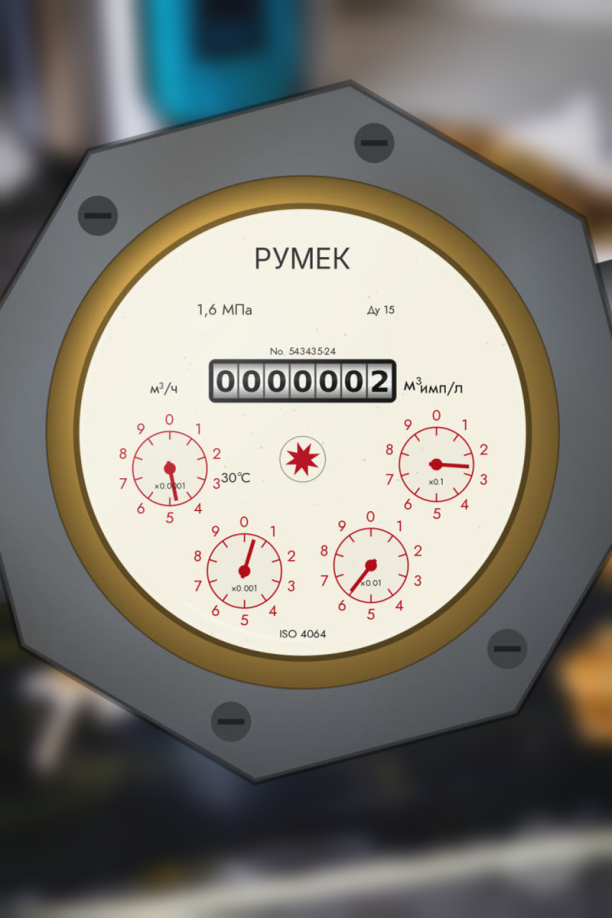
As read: 2.2604; m³
